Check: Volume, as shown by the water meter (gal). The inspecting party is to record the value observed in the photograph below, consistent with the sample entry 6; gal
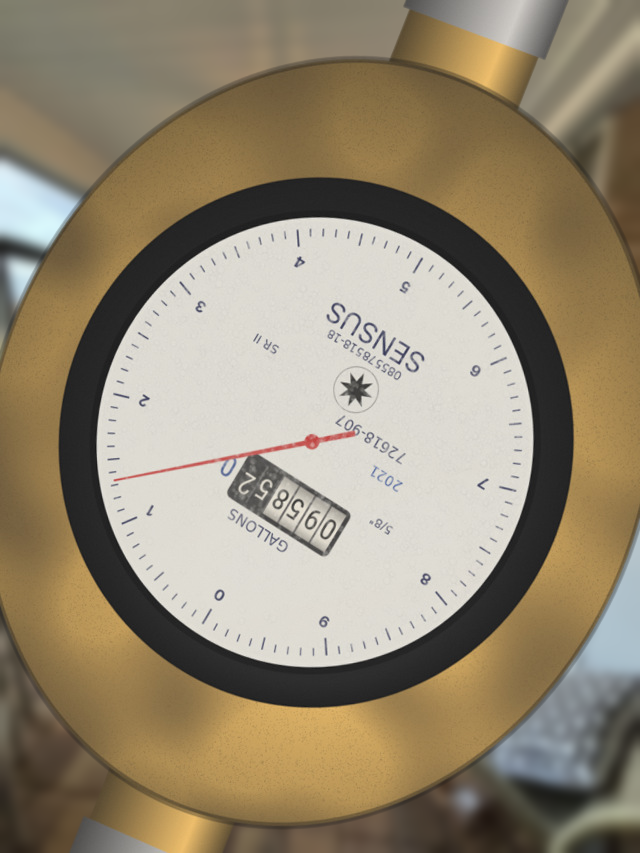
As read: 958521.3; gal
